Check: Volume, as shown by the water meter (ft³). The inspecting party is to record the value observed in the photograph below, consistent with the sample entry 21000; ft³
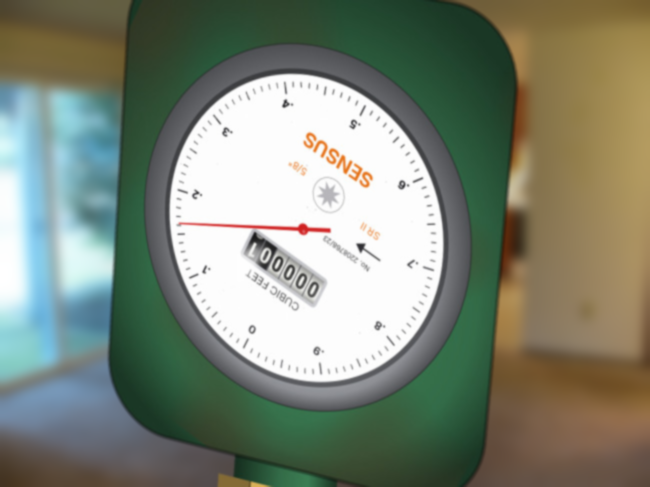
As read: 1.16; ft³
